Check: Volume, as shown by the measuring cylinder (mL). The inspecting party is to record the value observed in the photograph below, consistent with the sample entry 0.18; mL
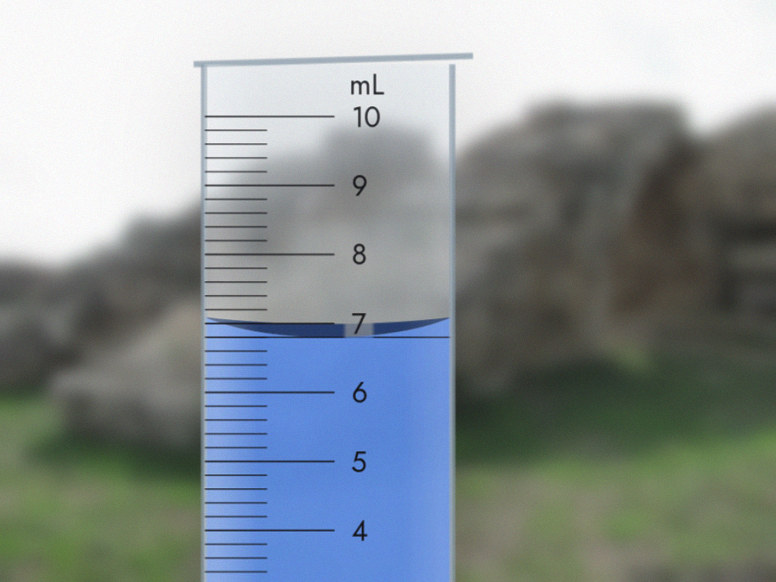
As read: 6.8; mL
